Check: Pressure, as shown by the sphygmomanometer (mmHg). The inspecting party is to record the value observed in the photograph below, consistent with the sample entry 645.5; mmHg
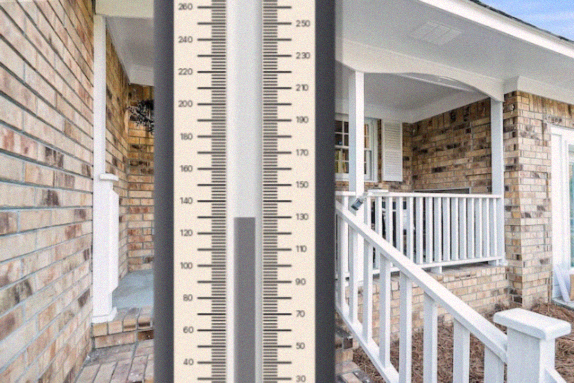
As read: 130; mmHg
